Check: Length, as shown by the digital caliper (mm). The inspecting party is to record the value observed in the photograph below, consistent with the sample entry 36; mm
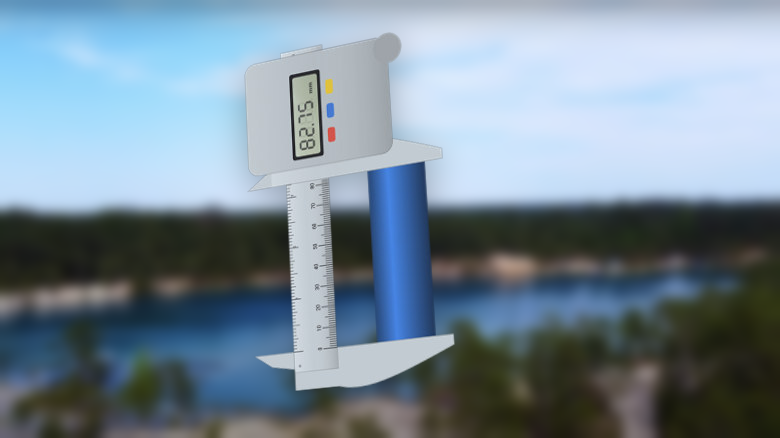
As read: 82.75; mm
